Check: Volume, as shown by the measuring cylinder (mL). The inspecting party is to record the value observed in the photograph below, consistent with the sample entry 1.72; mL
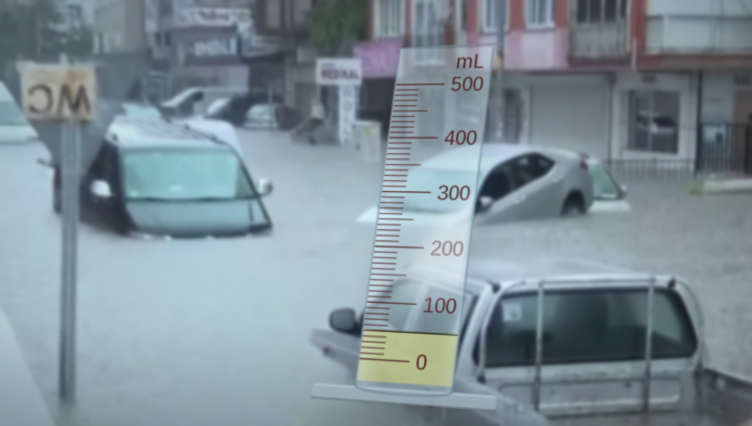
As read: 50; mL
